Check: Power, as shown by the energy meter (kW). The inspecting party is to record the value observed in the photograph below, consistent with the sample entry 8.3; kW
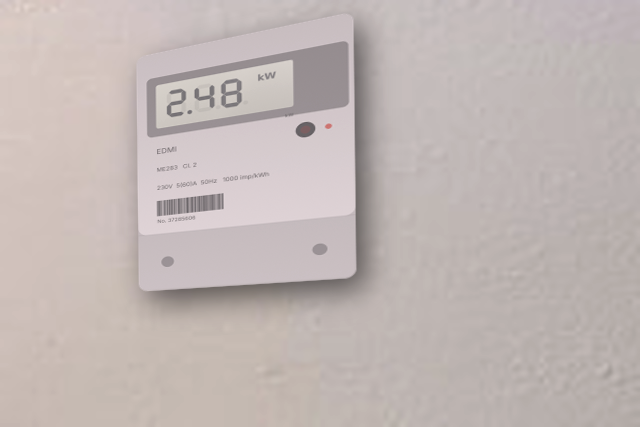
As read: 2.48; kW
